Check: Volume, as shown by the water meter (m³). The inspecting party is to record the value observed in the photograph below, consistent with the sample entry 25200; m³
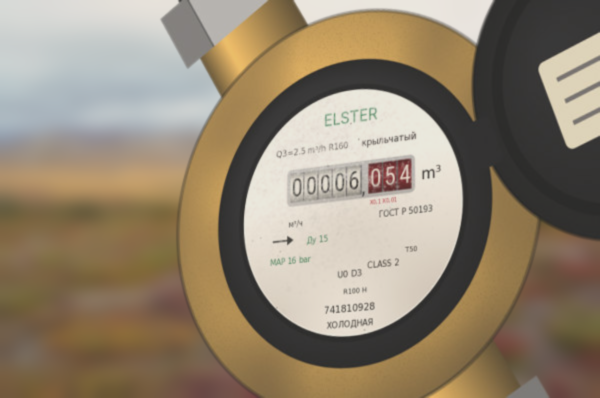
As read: 6.054; m³
